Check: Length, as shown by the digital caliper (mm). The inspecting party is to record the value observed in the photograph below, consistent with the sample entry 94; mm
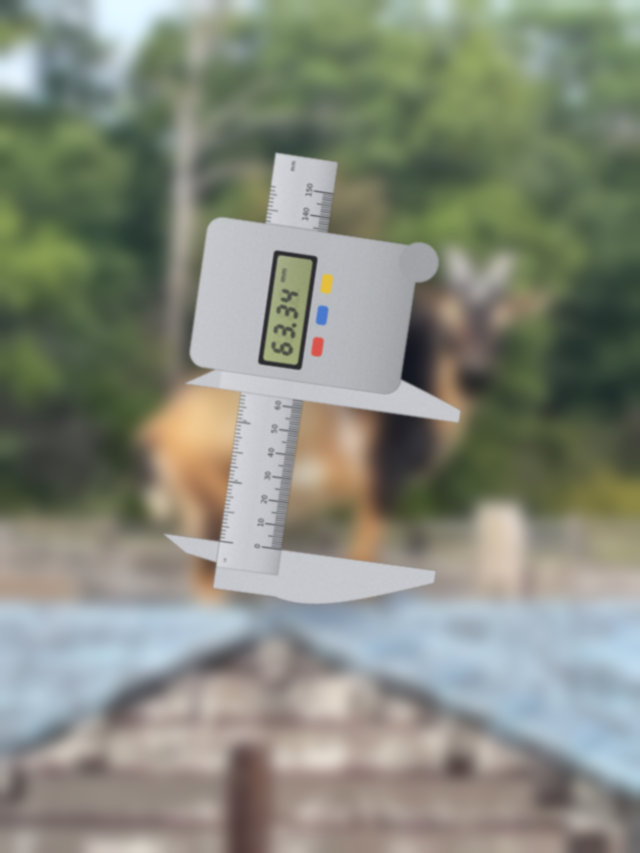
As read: 63.34; mm
